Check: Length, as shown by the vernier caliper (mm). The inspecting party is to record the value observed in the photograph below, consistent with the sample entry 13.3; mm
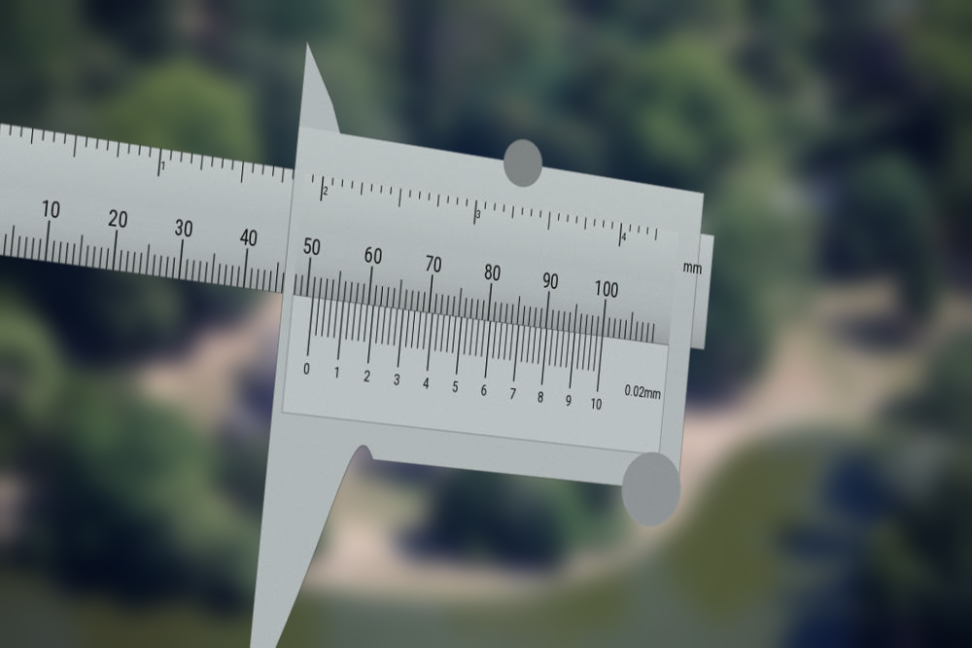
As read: 51.0; mm
